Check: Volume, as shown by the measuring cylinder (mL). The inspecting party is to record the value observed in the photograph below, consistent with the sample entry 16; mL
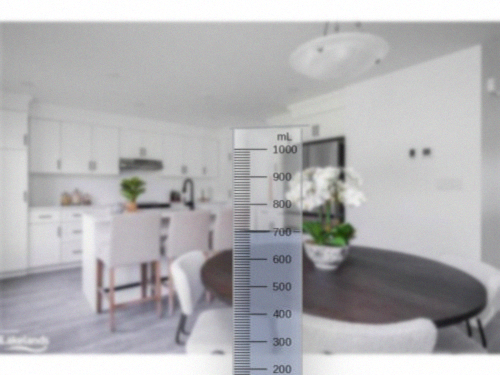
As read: 700; mL
